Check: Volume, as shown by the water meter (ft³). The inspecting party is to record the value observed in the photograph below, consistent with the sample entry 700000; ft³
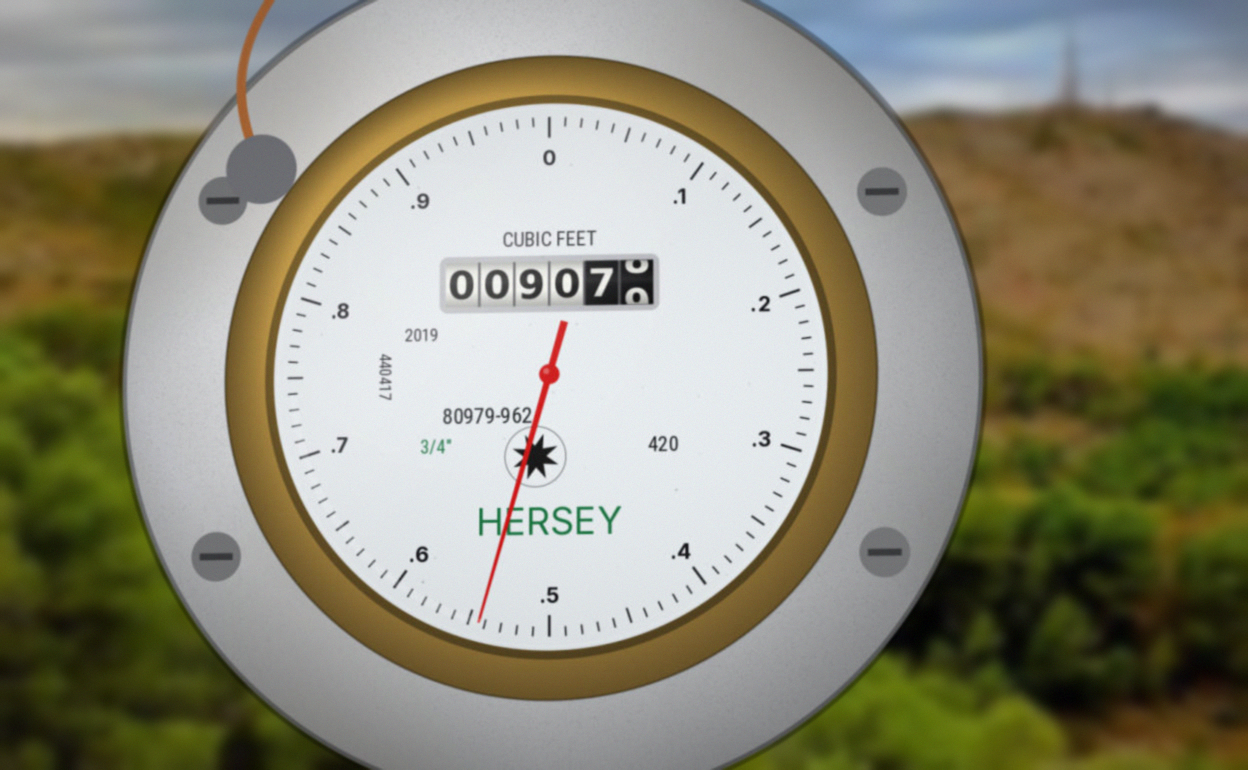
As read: 9078.54; ft³
